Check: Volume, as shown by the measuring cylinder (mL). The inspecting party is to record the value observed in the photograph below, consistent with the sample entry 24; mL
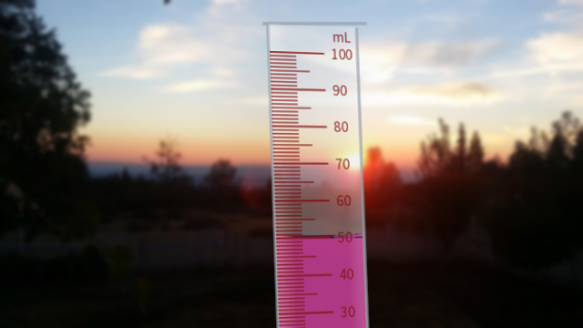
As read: 50; mL
